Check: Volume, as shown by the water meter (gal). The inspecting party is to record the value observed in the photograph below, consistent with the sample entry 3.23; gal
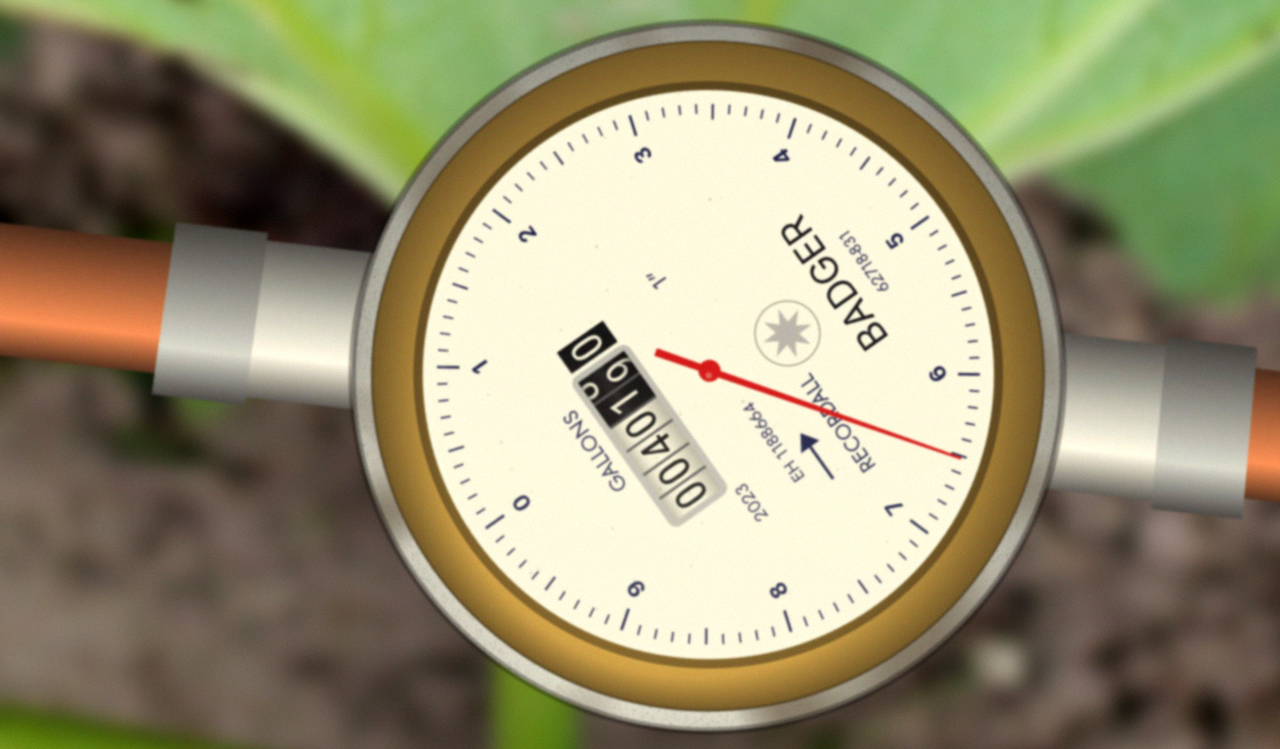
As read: 40186.5; gal
